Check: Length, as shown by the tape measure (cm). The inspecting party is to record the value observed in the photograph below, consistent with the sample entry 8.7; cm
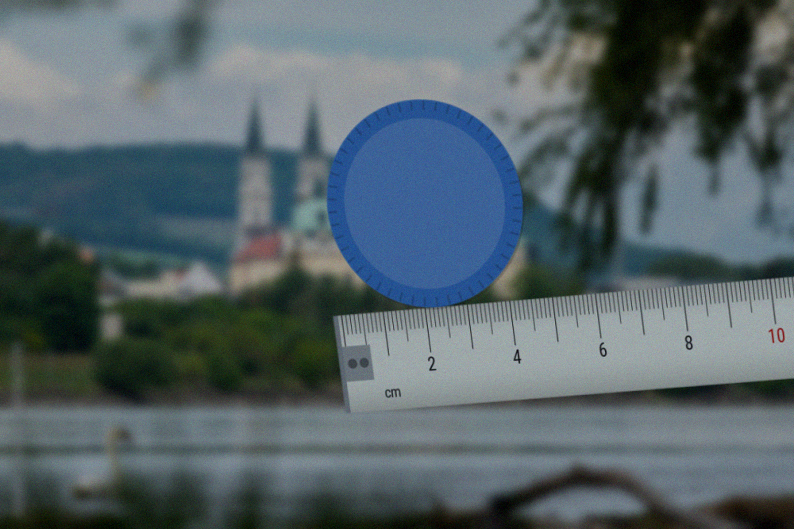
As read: 4.6; cm
